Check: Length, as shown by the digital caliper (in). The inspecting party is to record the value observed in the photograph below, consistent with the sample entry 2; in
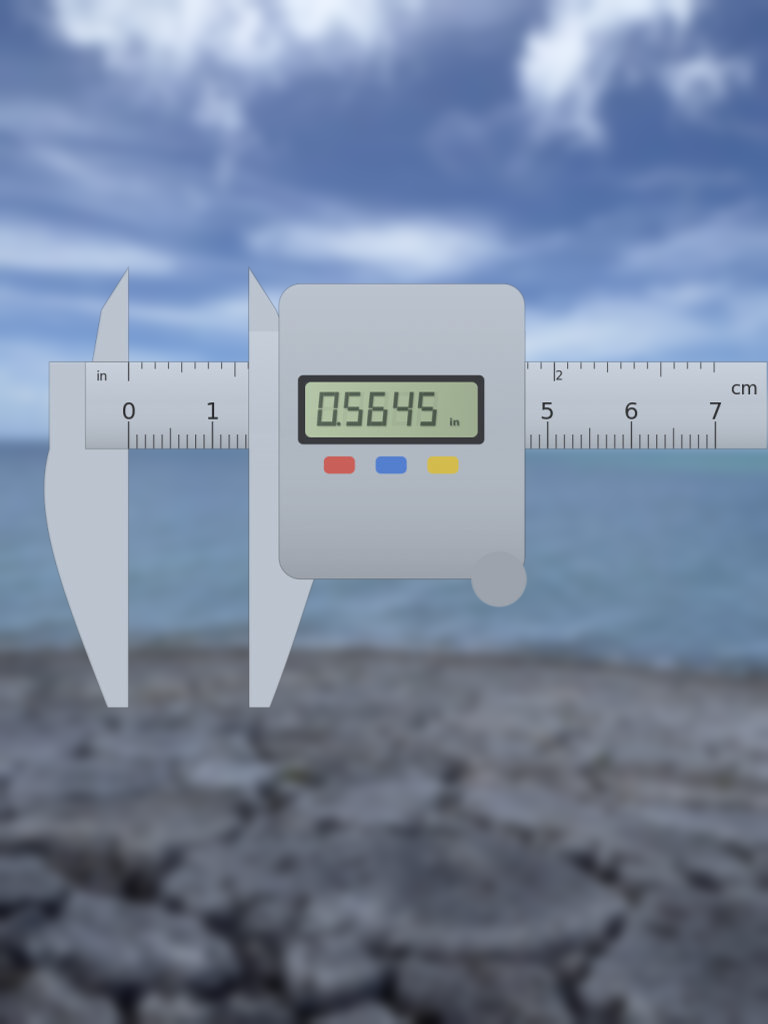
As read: 0.5645; in
